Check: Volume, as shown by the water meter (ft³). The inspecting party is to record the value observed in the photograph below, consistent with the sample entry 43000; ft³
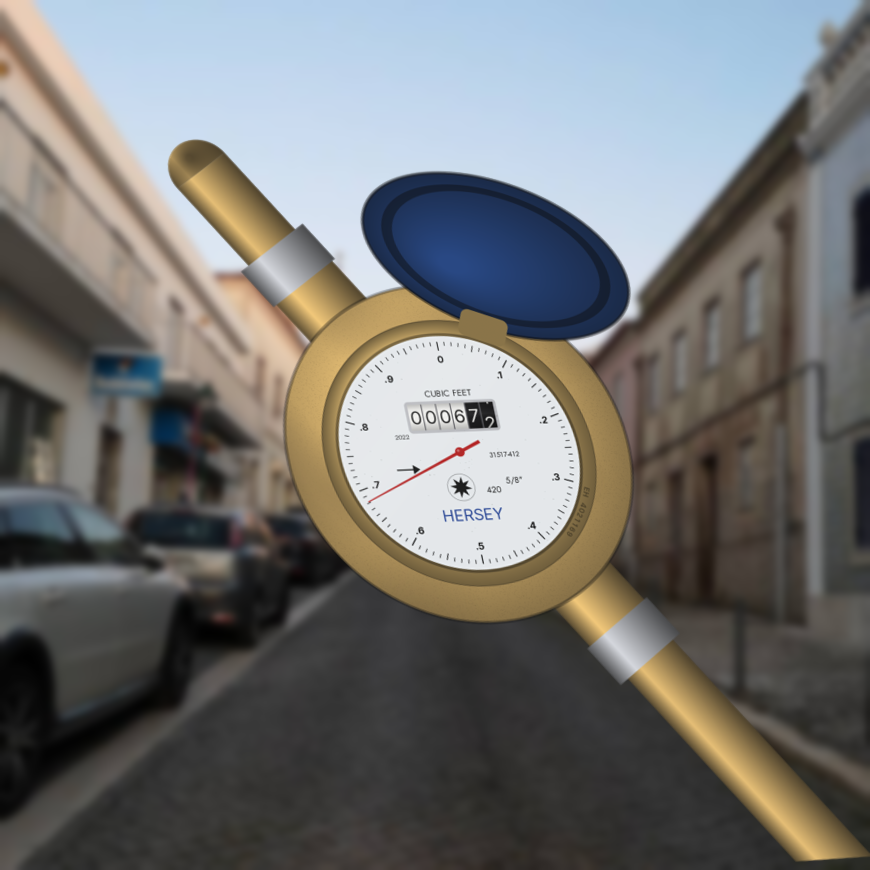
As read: 671.68; ft³
